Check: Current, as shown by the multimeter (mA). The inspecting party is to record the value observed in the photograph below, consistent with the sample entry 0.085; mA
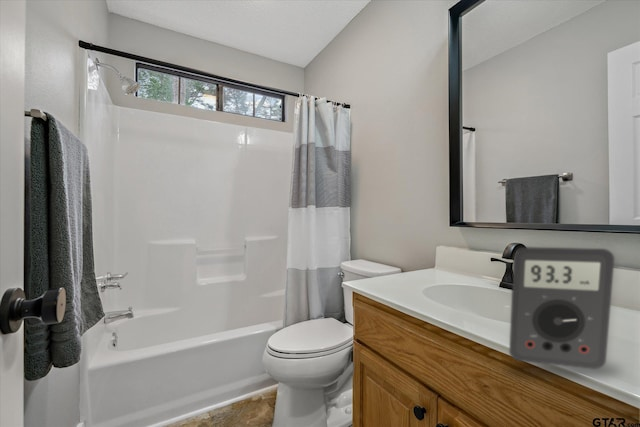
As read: 93.3; mA
